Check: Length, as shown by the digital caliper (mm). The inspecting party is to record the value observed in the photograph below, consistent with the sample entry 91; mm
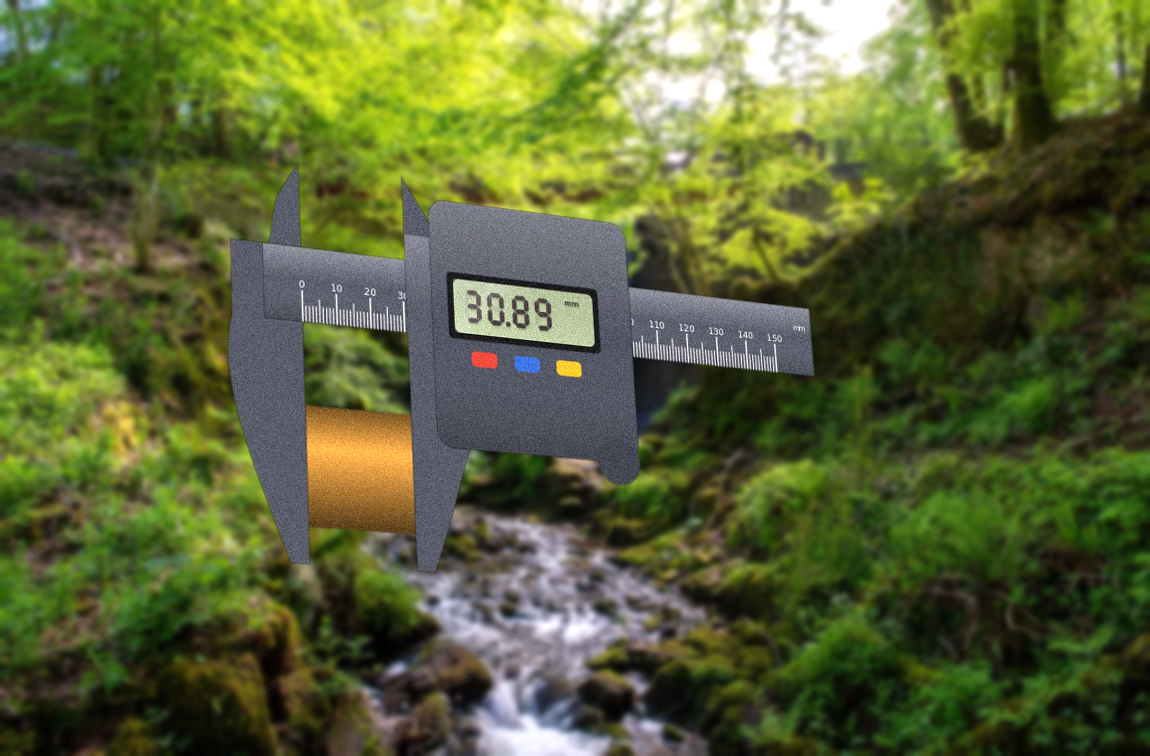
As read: 30.89; mm
